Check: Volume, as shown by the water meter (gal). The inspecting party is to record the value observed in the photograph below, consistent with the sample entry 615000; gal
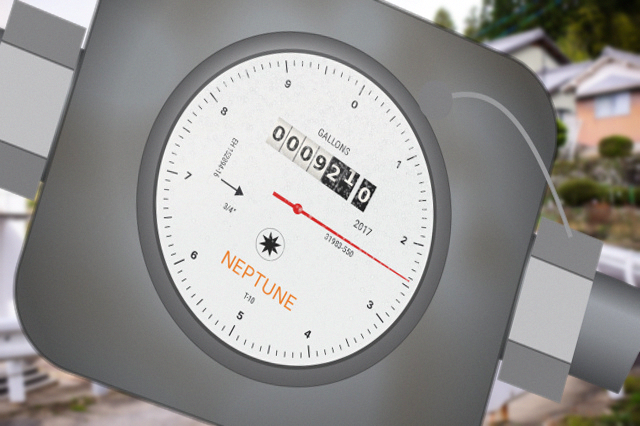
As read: 9212.4; gal
